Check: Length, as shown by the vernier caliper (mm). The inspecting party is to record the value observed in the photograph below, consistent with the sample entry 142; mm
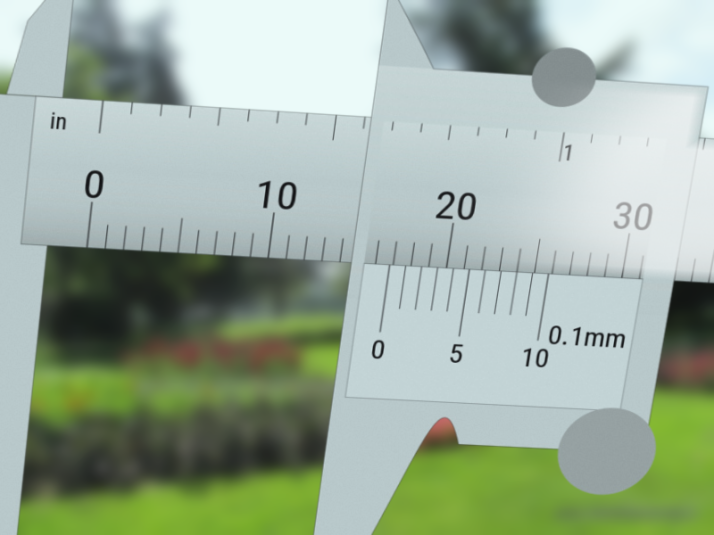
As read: 16.8; mm
